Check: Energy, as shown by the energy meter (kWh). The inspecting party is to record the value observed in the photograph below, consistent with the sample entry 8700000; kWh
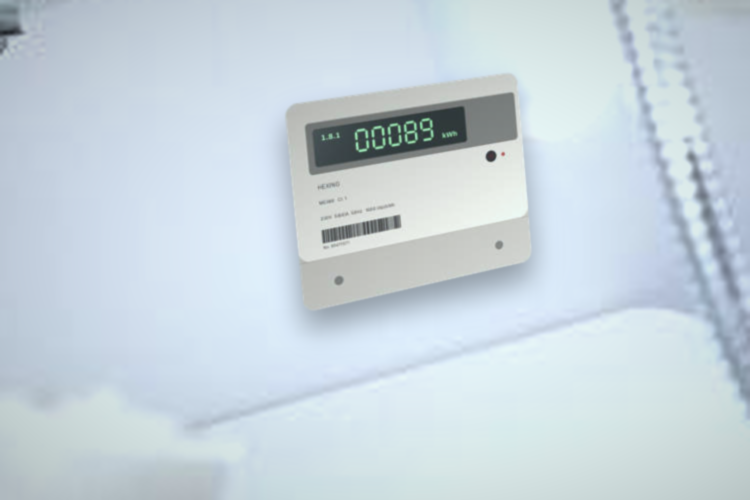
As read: 89; kWh
